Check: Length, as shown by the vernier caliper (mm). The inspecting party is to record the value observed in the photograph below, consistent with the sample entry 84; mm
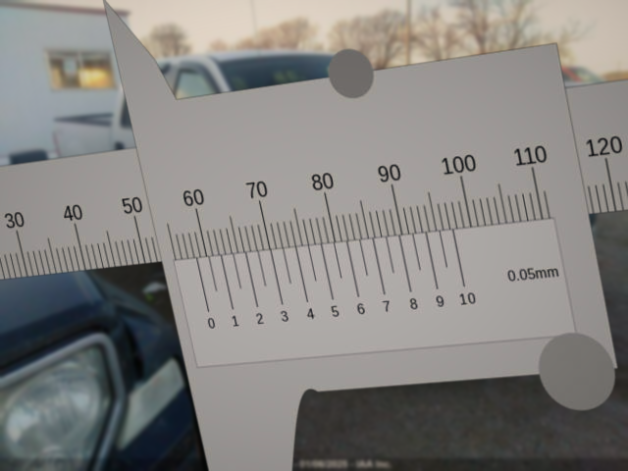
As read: 58.4; mm
